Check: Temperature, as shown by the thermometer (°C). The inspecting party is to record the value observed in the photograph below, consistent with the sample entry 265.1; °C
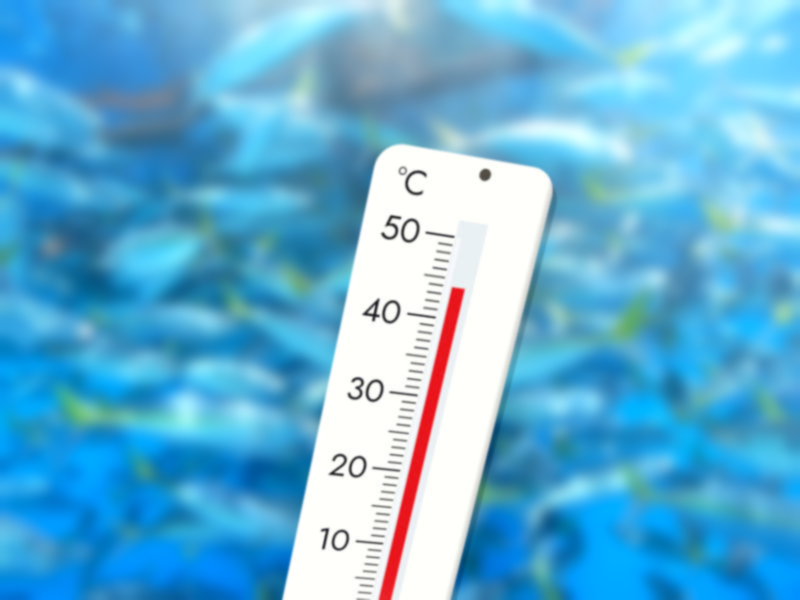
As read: 44; °C
